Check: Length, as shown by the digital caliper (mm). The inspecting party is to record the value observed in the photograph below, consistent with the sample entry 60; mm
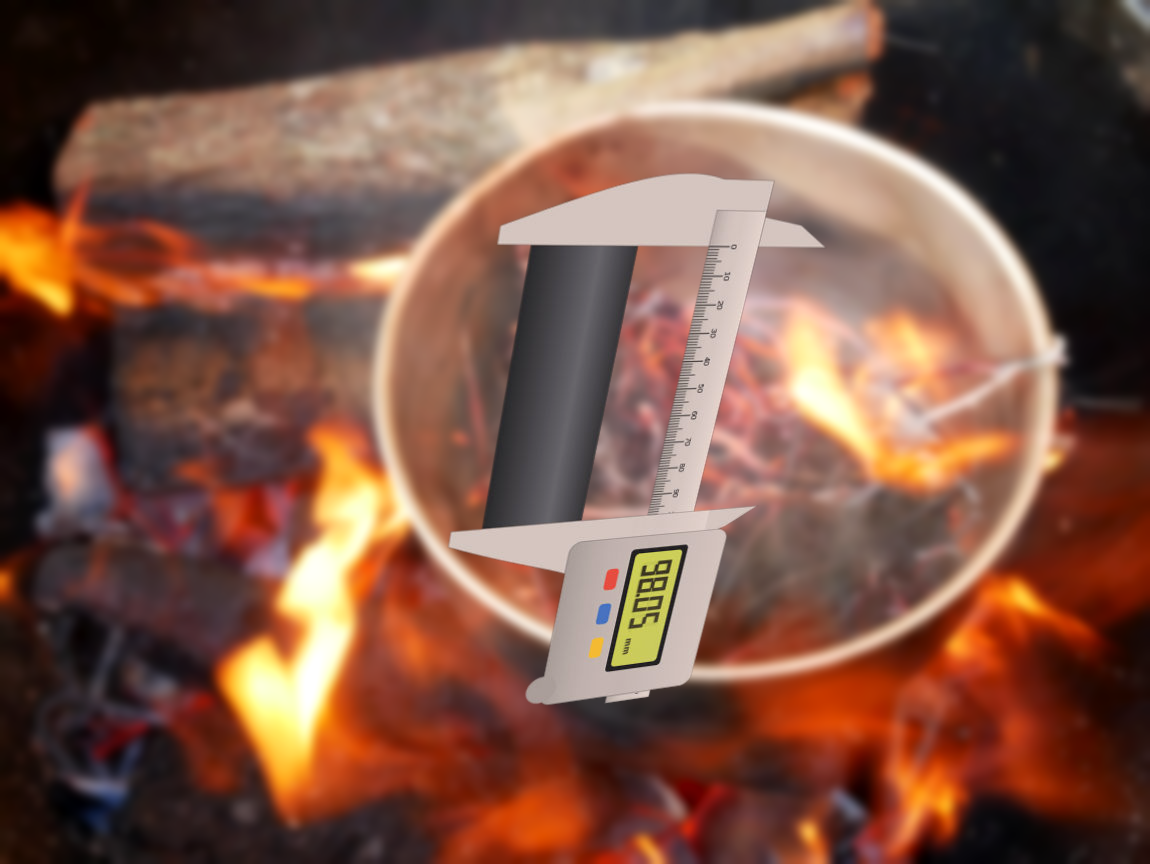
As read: 98.05; mm
